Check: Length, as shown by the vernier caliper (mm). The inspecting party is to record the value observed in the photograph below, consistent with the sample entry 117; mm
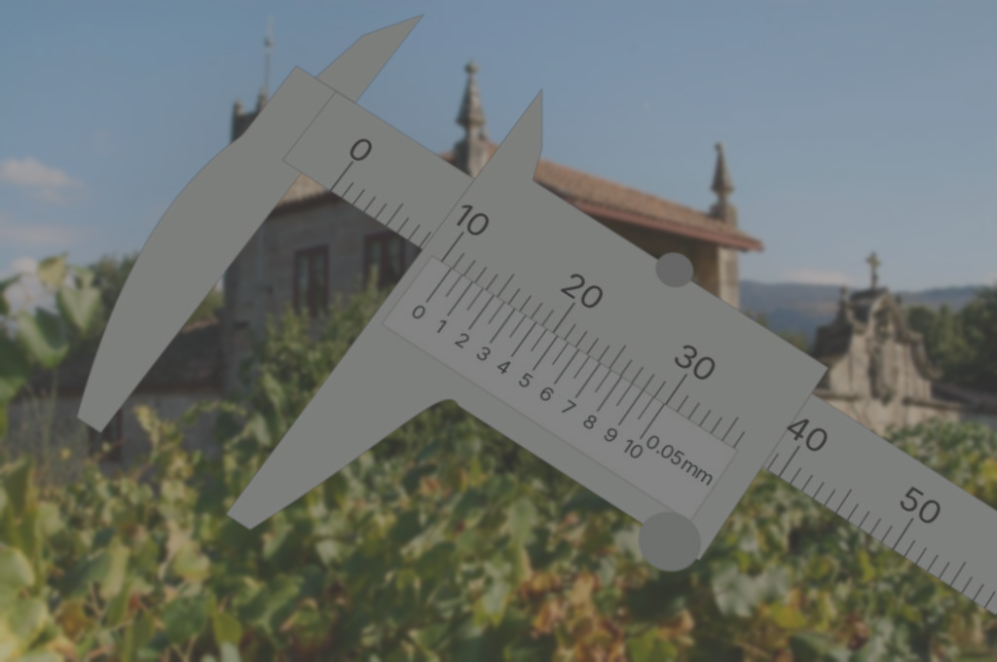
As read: 10.9; mm
